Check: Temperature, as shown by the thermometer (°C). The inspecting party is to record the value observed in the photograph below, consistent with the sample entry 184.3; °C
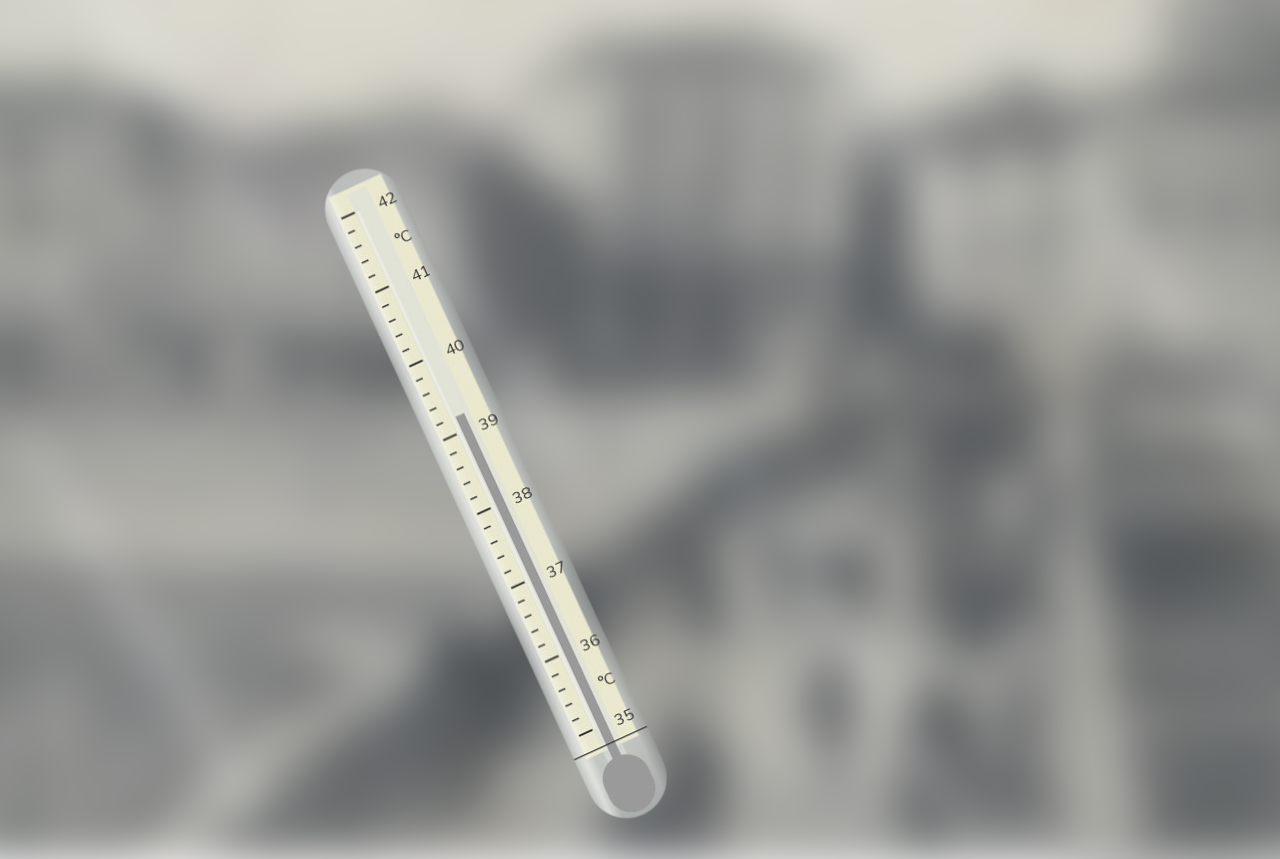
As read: 39.2; °C
